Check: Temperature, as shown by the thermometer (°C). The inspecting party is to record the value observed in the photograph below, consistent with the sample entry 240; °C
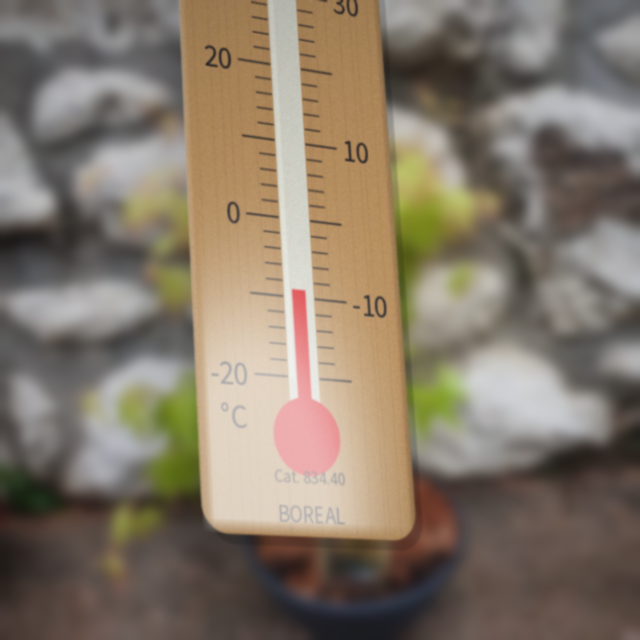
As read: -9; °C
